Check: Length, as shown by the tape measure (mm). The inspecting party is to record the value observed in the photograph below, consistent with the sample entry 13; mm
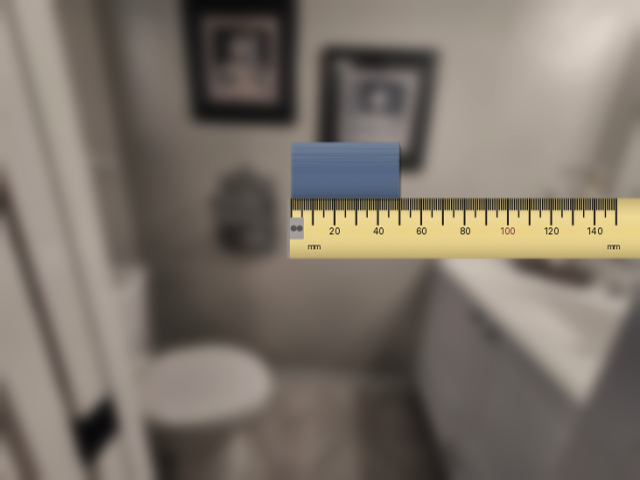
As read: 50; mm
